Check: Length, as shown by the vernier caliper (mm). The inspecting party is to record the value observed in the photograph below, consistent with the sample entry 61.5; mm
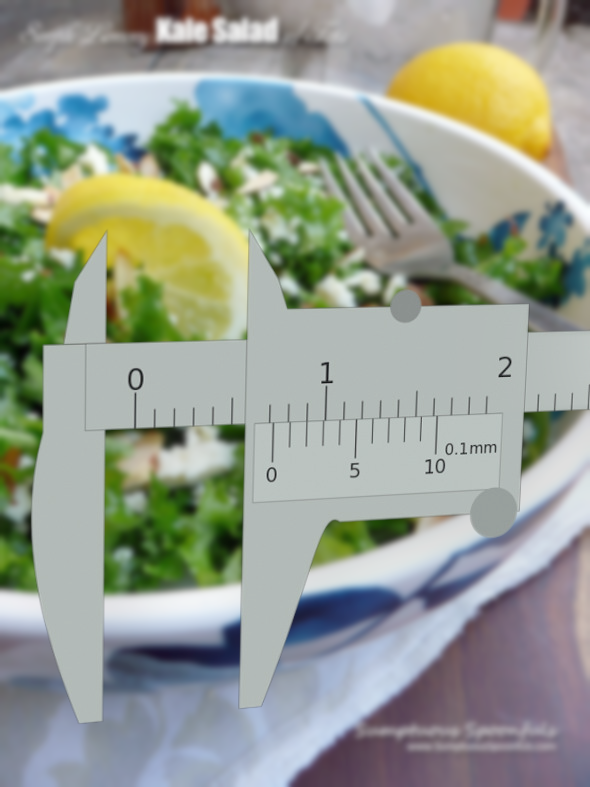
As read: 7.2; mm
